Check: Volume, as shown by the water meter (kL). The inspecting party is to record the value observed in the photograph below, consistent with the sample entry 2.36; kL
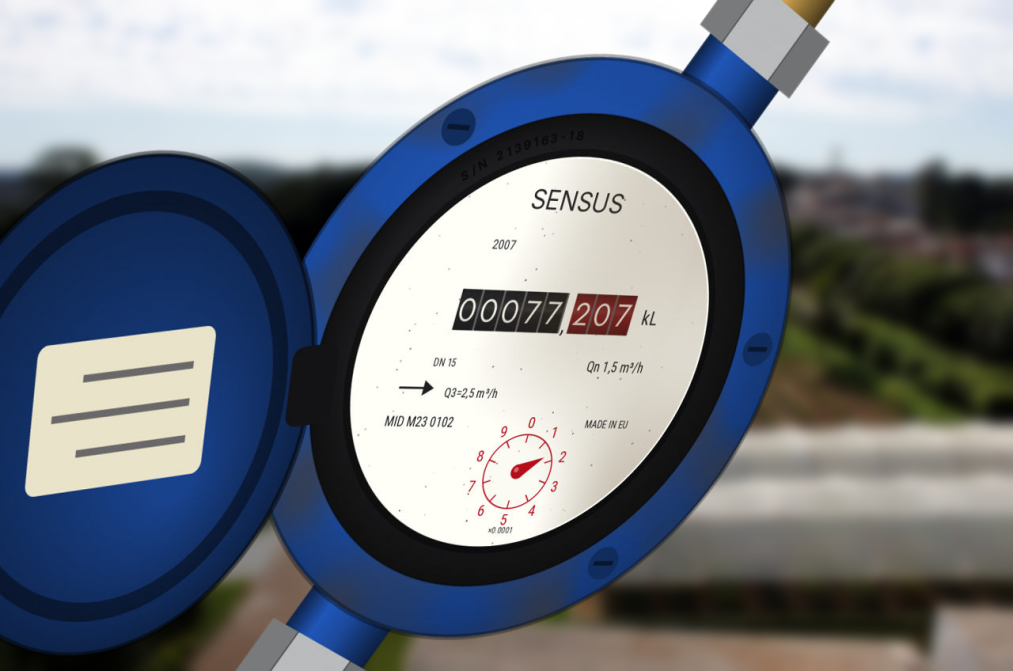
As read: 77.2071; kL
